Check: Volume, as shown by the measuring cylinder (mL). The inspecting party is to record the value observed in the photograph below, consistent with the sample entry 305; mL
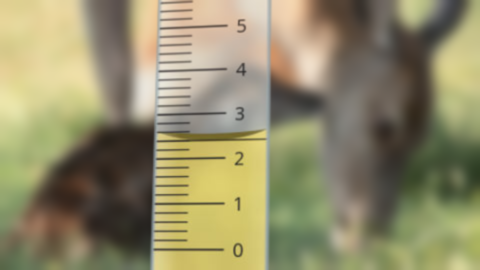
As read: 2.4; mL
